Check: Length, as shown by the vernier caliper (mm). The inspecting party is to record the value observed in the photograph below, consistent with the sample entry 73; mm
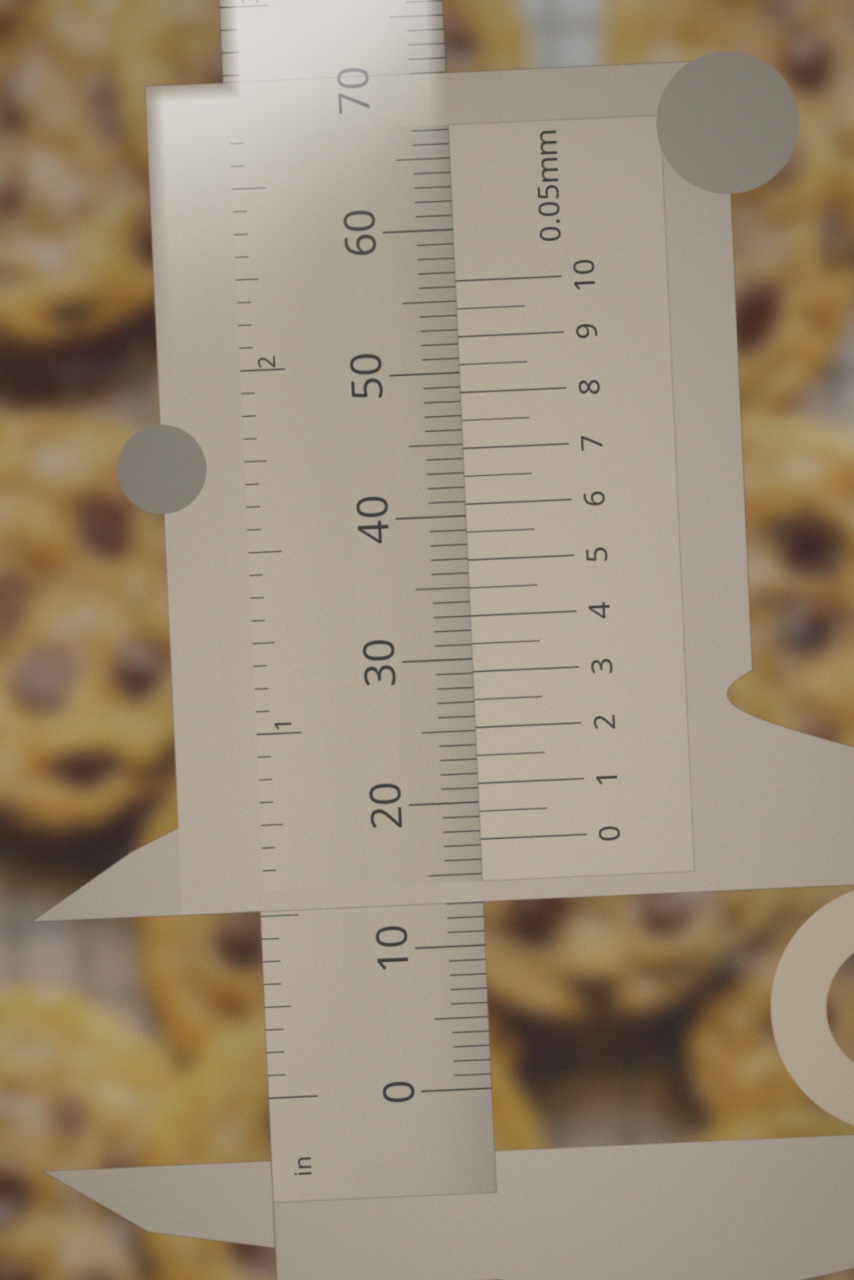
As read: 17.4; mm
